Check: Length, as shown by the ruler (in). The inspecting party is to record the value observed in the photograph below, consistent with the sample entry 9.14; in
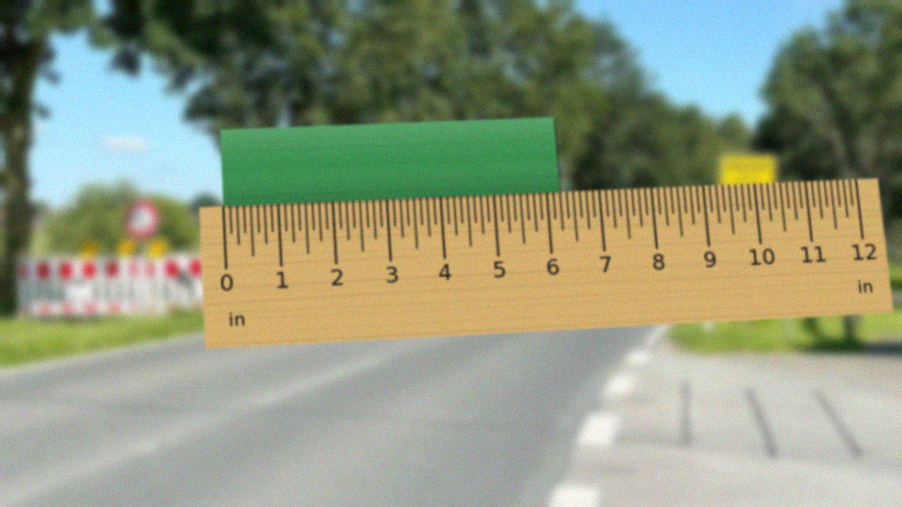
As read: 6.25; in
